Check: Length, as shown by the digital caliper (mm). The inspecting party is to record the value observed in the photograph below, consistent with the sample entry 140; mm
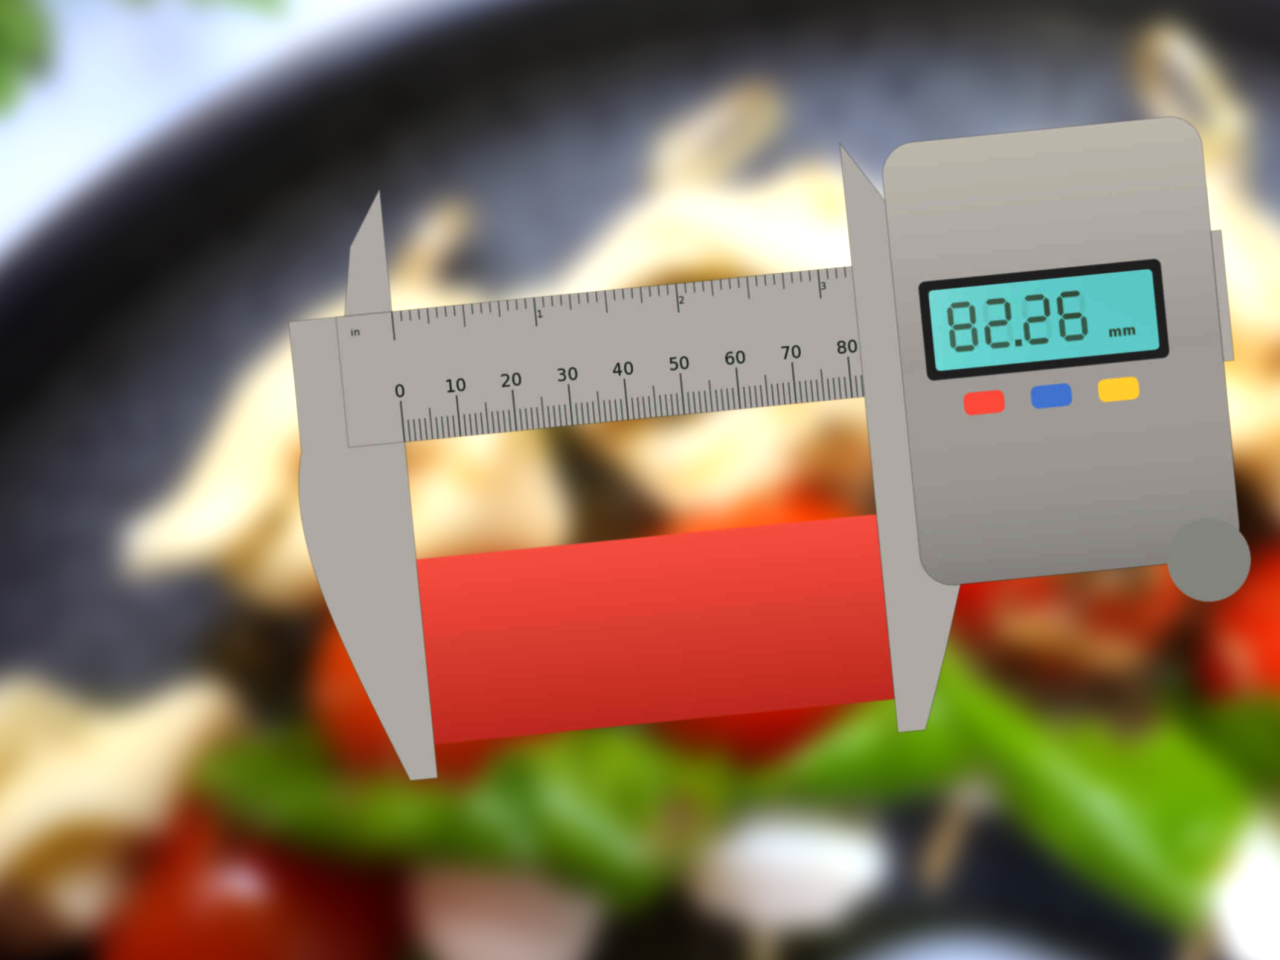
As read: 82.26; mm
